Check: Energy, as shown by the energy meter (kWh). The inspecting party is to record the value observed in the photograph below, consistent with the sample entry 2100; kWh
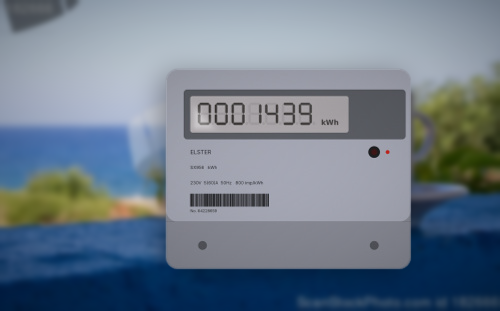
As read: 1439; kWh
